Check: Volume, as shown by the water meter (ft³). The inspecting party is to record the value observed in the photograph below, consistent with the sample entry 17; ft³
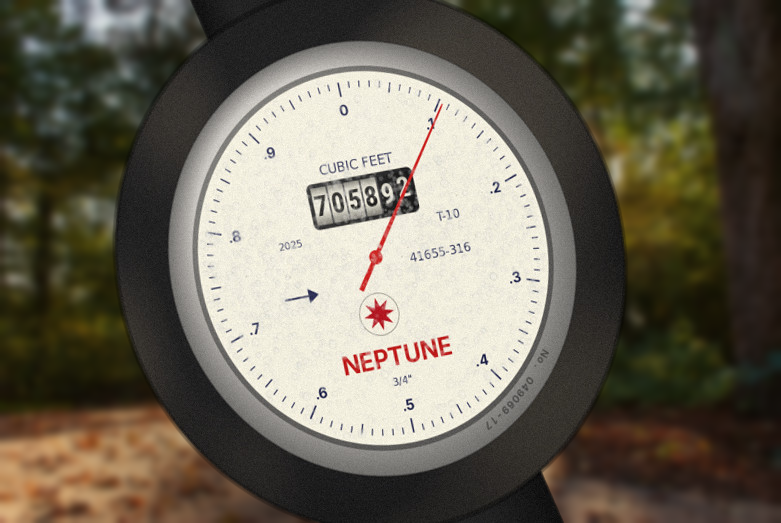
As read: 705892.10; ft³
